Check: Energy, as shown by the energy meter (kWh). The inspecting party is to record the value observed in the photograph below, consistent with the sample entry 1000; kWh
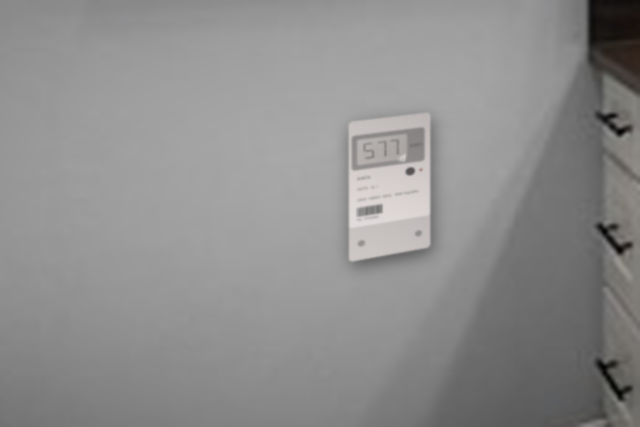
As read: 577; kWh
